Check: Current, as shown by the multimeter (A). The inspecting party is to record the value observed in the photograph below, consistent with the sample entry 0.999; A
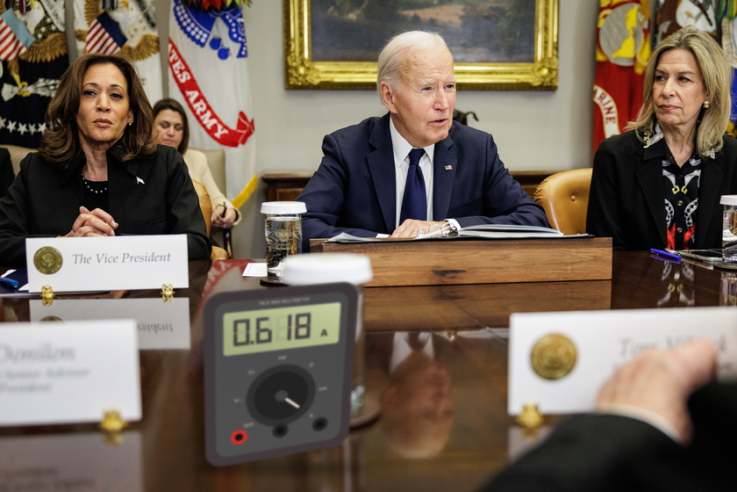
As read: 0.618; A
